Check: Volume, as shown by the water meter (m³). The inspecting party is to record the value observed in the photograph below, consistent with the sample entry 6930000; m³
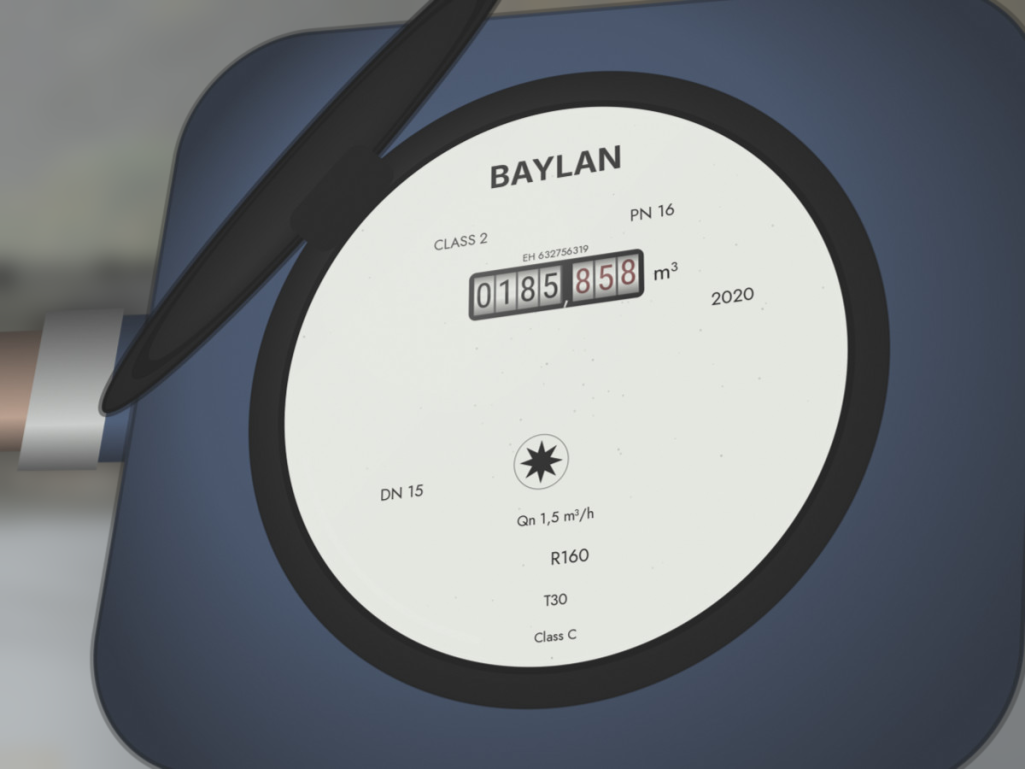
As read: 185.858; m³
